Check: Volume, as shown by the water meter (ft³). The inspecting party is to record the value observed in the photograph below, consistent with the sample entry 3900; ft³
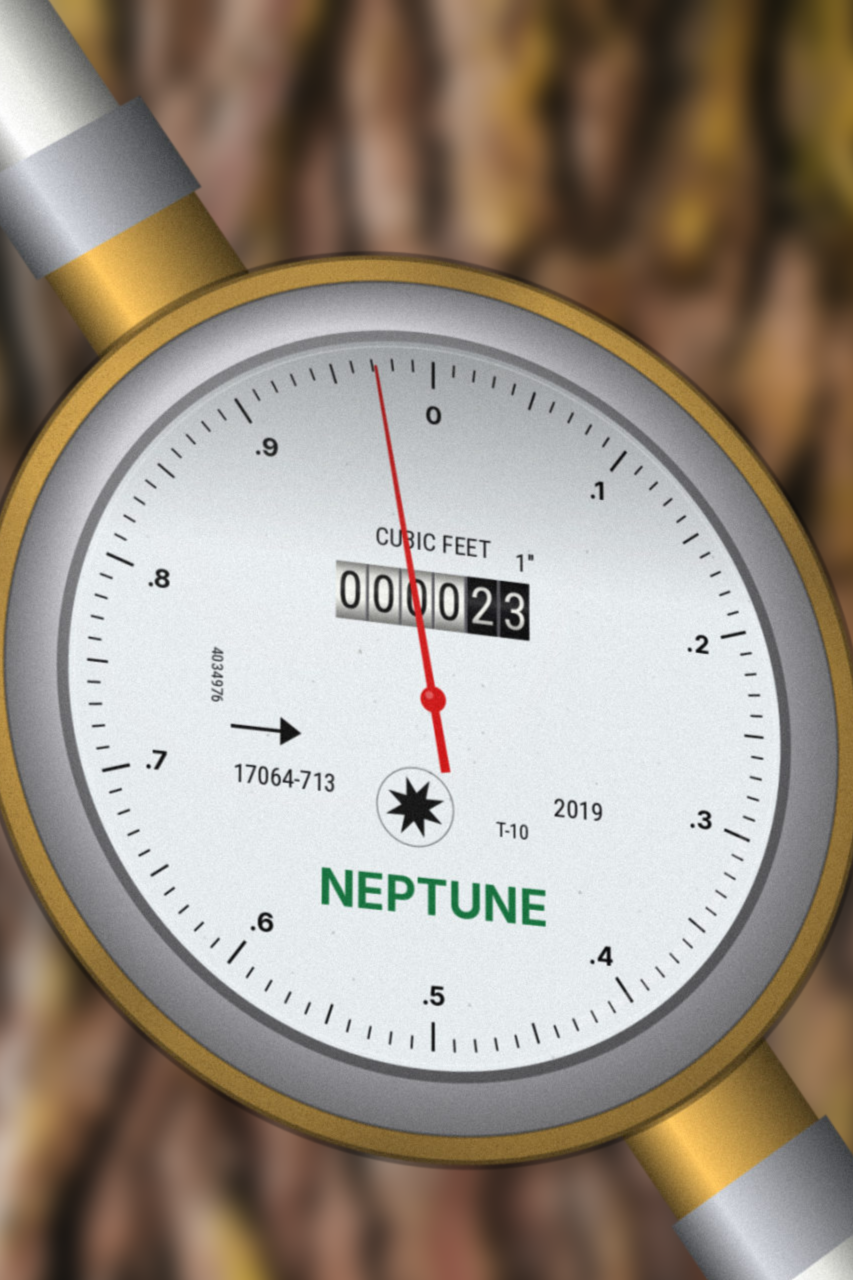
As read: 22.97; ft³
